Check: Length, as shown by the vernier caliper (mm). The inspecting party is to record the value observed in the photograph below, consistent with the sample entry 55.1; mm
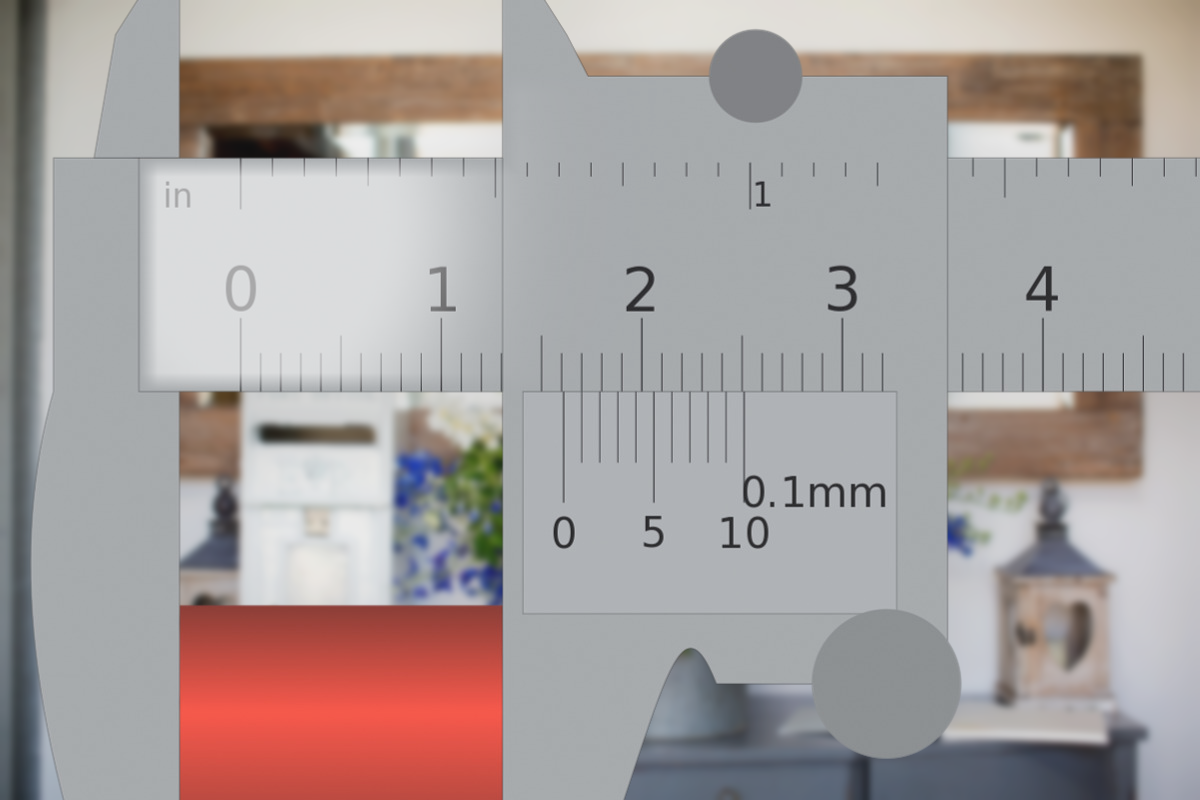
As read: 16.1; mm
